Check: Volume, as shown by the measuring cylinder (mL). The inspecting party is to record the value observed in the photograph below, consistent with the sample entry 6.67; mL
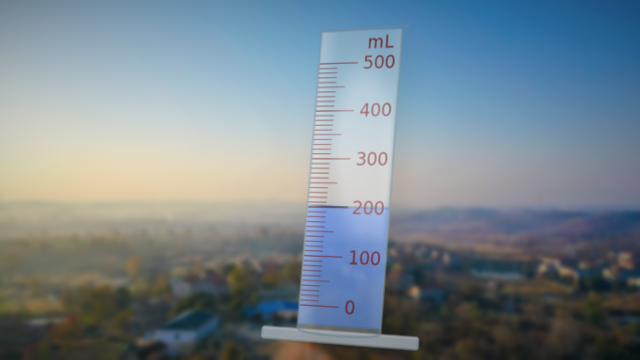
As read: 200; mL
